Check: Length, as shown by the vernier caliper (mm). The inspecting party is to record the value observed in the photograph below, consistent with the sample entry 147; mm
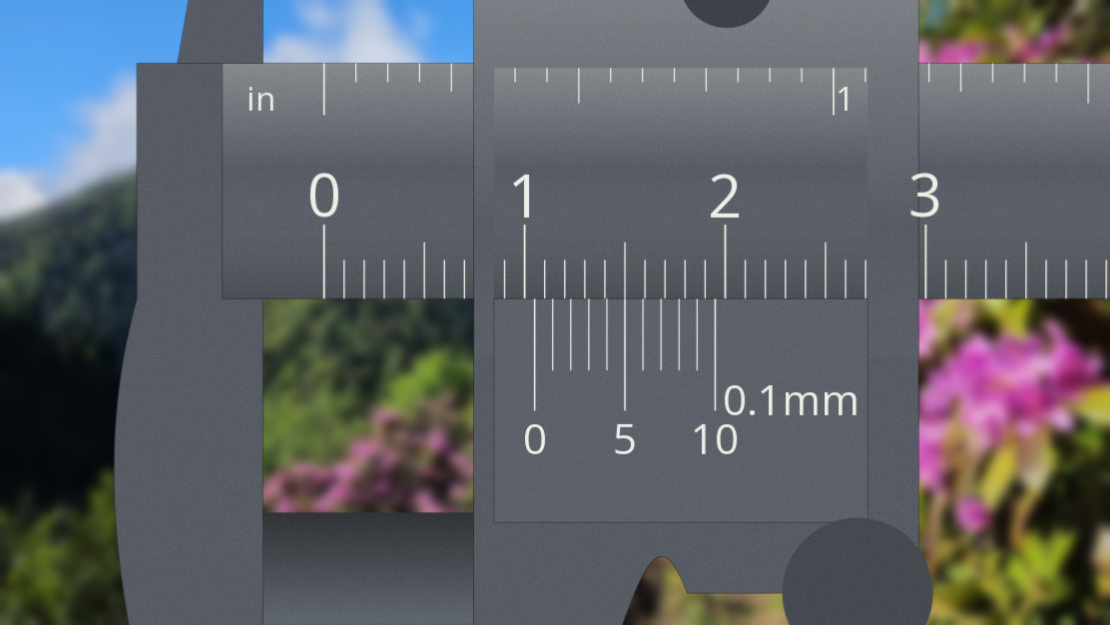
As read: 10.5; mm
